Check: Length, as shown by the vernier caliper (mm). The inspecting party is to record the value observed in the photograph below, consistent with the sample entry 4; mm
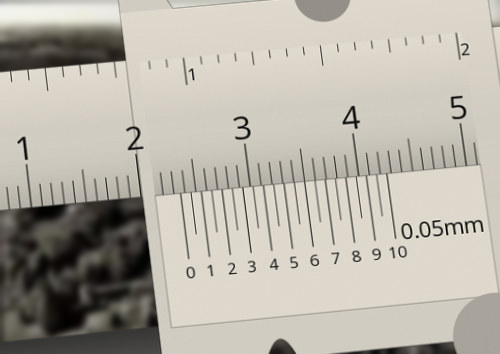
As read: 23.6; mm
